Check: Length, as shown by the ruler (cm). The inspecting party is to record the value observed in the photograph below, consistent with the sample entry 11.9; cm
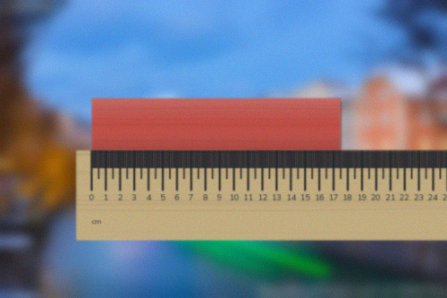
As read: 17.5; cm
